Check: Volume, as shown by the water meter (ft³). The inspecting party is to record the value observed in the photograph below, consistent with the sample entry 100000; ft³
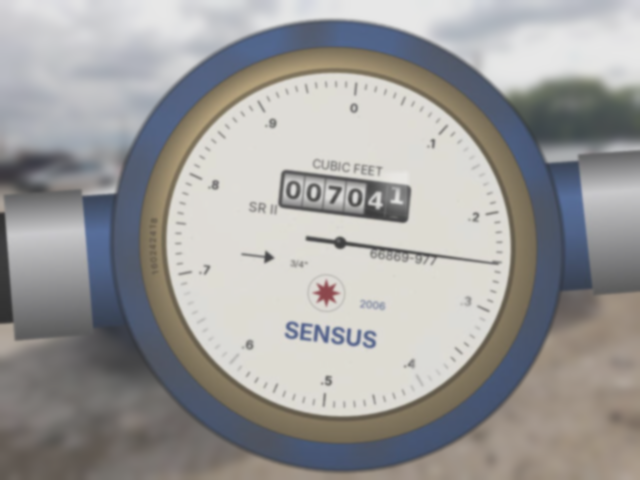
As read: 7041.25; ft³
